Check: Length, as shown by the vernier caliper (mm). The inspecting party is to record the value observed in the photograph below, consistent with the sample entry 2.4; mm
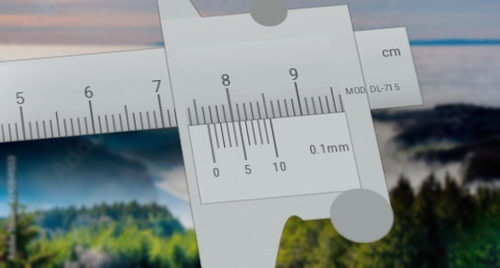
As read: 76.4; mm
